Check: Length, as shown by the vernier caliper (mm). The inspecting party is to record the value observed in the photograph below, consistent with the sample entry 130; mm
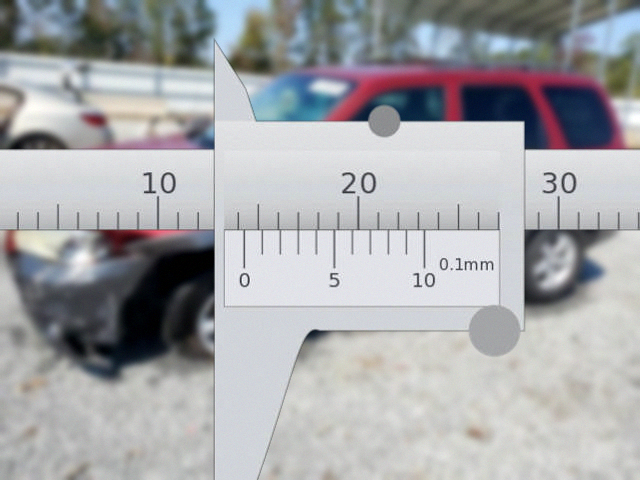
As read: 14.3; mm
